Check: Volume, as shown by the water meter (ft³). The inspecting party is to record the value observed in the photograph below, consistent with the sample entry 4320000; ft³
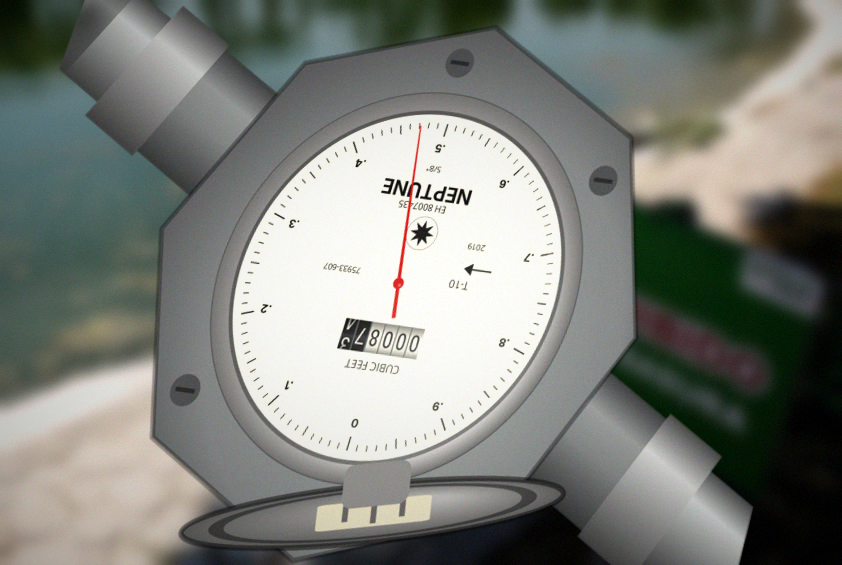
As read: 873.47; ft³
